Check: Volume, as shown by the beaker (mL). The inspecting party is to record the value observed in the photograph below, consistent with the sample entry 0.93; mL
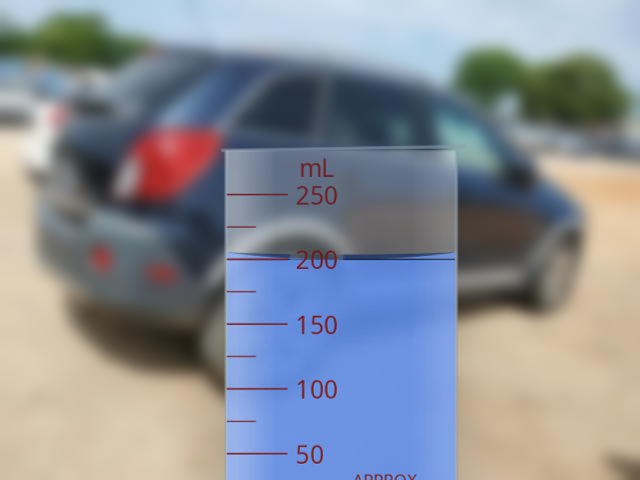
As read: 200; mL
